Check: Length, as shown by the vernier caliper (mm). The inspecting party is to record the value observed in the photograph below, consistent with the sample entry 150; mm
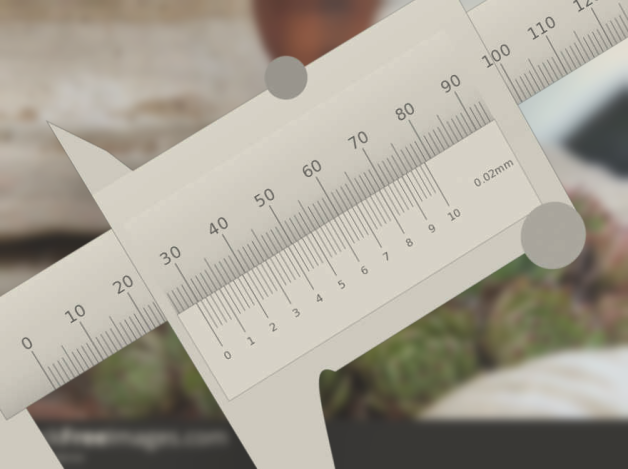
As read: 29.6; mm
